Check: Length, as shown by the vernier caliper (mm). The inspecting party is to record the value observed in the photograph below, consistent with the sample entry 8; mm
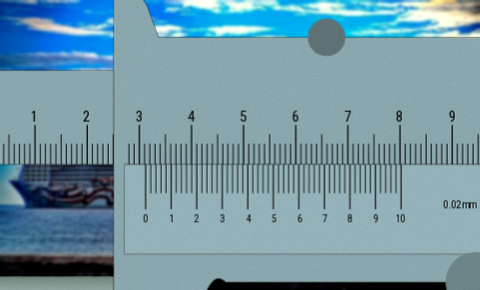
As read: 31.2; mm
